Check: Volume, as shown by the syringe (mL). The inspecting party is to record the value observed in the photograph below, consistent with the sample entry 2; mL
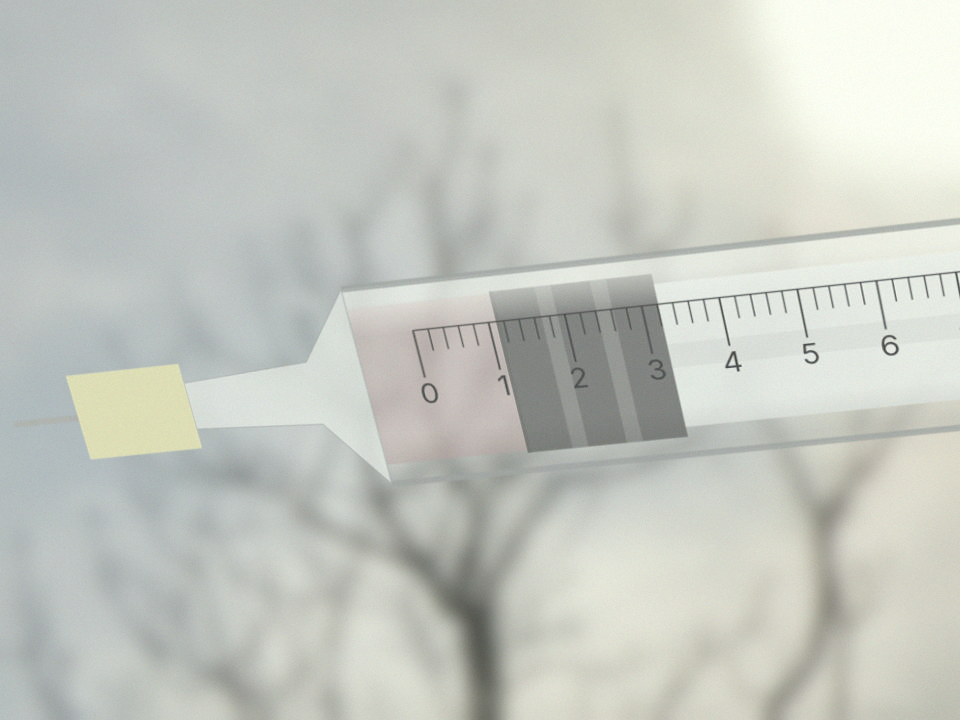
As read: 1.1; mL
